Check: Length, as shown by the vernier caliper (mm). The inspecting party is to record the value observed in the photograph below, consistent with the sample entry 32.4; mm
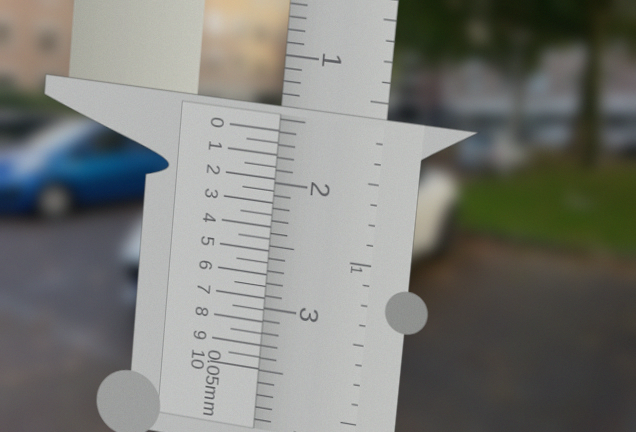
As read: 15.9; mm
